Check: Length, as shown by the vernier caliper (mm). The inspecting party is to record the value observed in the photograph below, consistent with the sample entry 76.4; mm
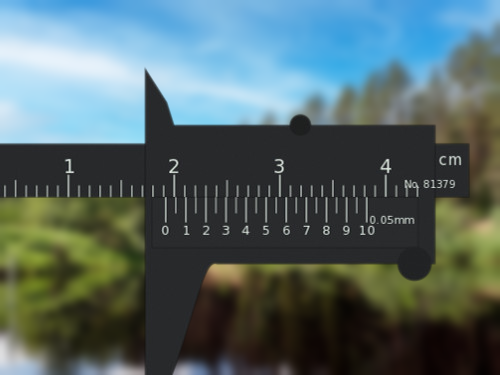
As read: 19.2; mm
